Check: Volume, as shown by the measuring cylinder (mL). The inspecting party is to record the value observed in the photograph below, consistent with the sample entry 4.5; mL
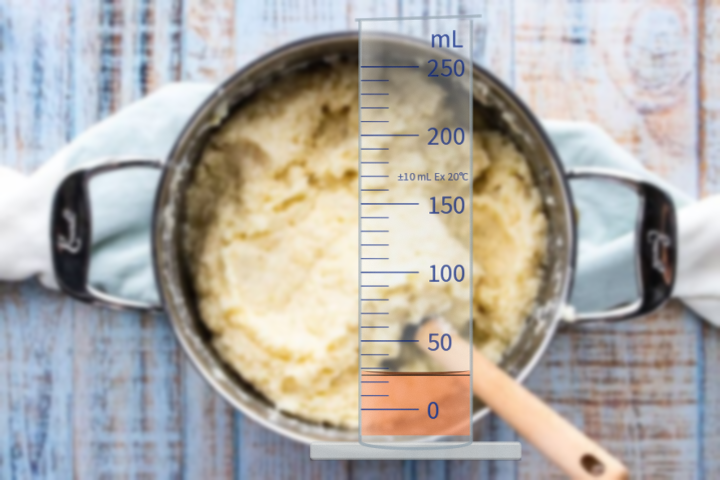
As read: 25; mL
